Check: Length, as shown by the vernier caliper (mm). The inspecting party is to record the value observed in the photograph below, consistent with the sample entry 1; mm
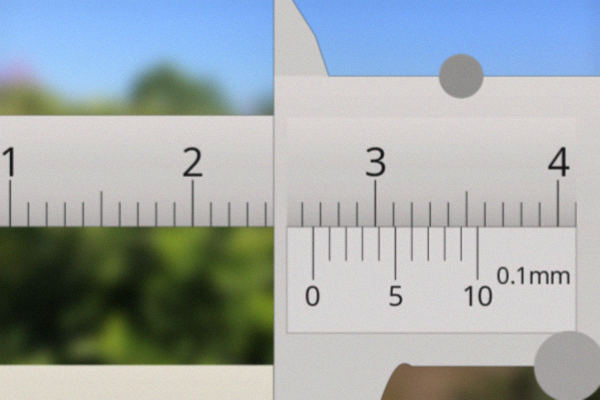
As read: 26.6; mm
